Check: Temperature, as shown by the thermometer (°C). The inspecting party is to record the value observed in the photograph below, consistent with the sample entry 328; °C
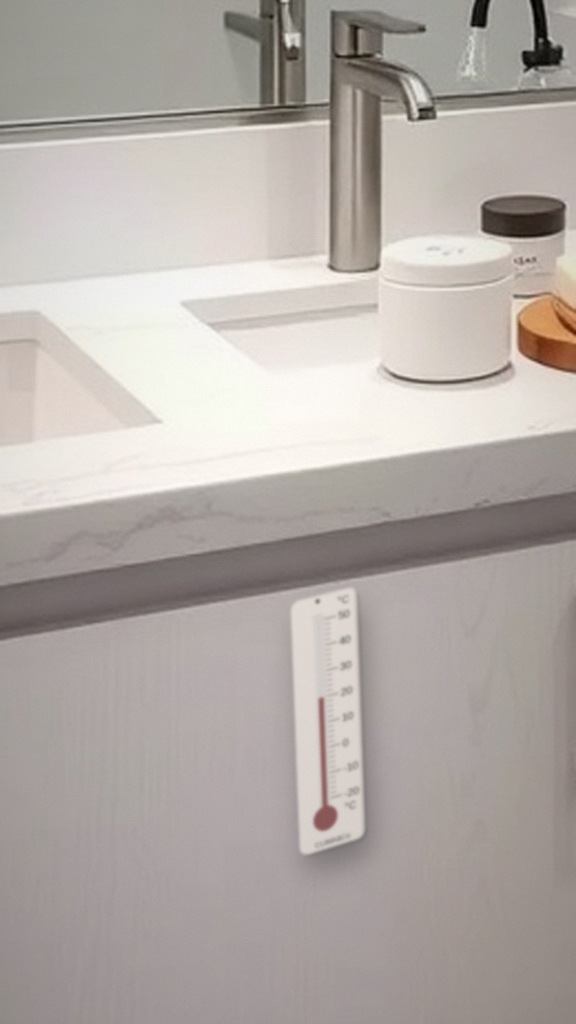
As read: 20; °C
